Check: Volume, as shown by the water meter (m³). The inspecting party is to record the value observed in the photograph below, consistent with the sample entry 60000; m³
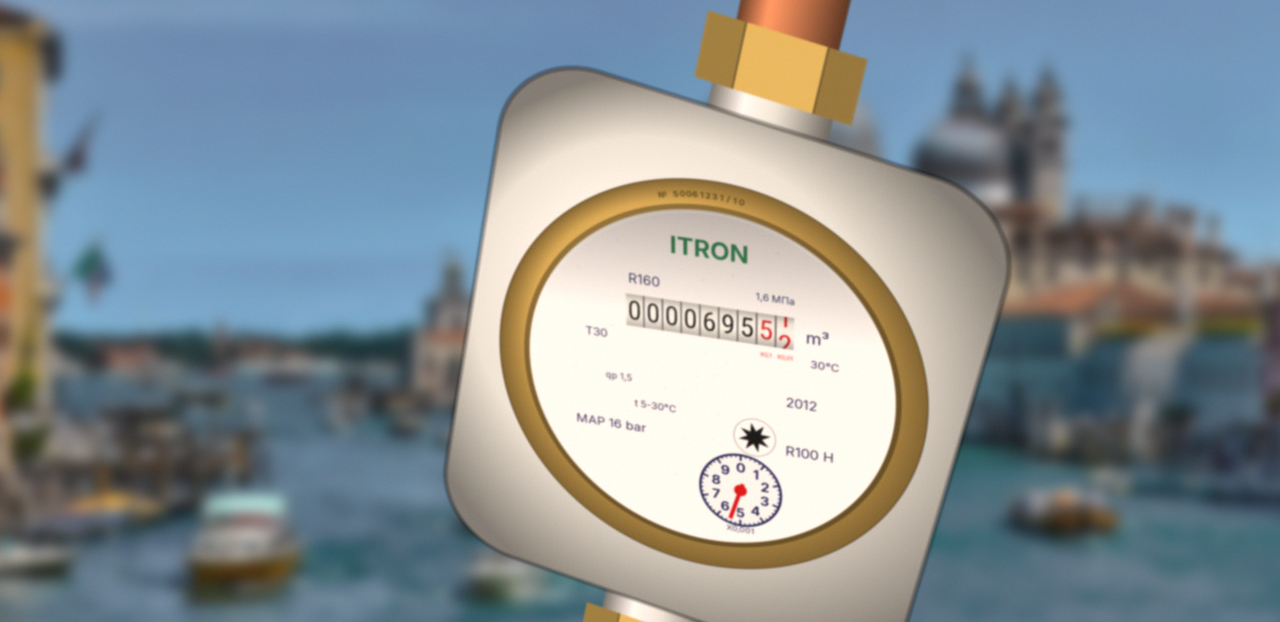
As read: 695.515; m³
